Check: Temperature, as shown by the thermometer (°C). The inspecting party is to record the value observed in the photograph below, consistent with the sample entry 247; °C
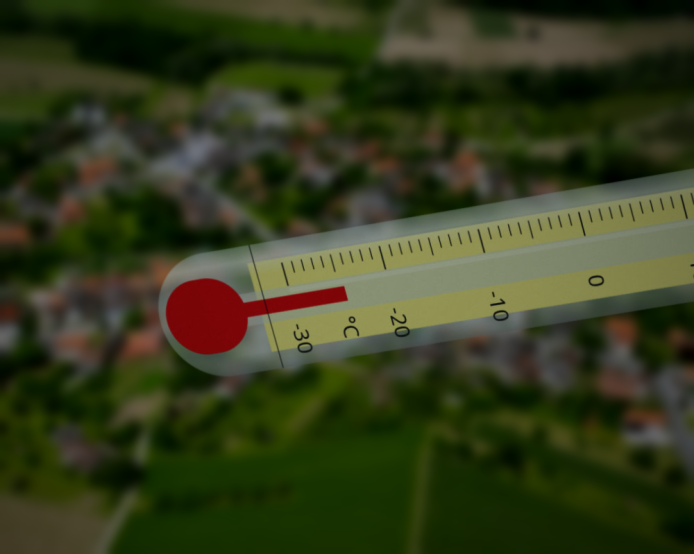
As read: -24.5; °C
